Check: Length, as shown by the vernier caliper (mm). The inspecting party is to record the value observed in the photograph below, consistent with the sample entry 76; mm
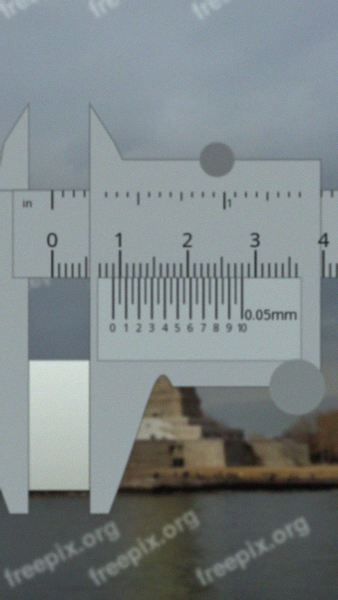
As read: 9.0; mm
